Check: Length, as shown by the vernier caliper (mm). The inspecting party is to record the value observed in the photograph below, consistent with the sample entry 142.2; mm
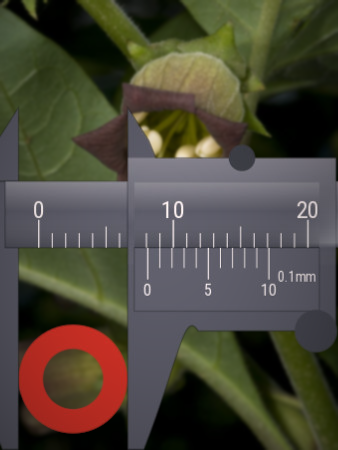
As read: 8.1; mm
